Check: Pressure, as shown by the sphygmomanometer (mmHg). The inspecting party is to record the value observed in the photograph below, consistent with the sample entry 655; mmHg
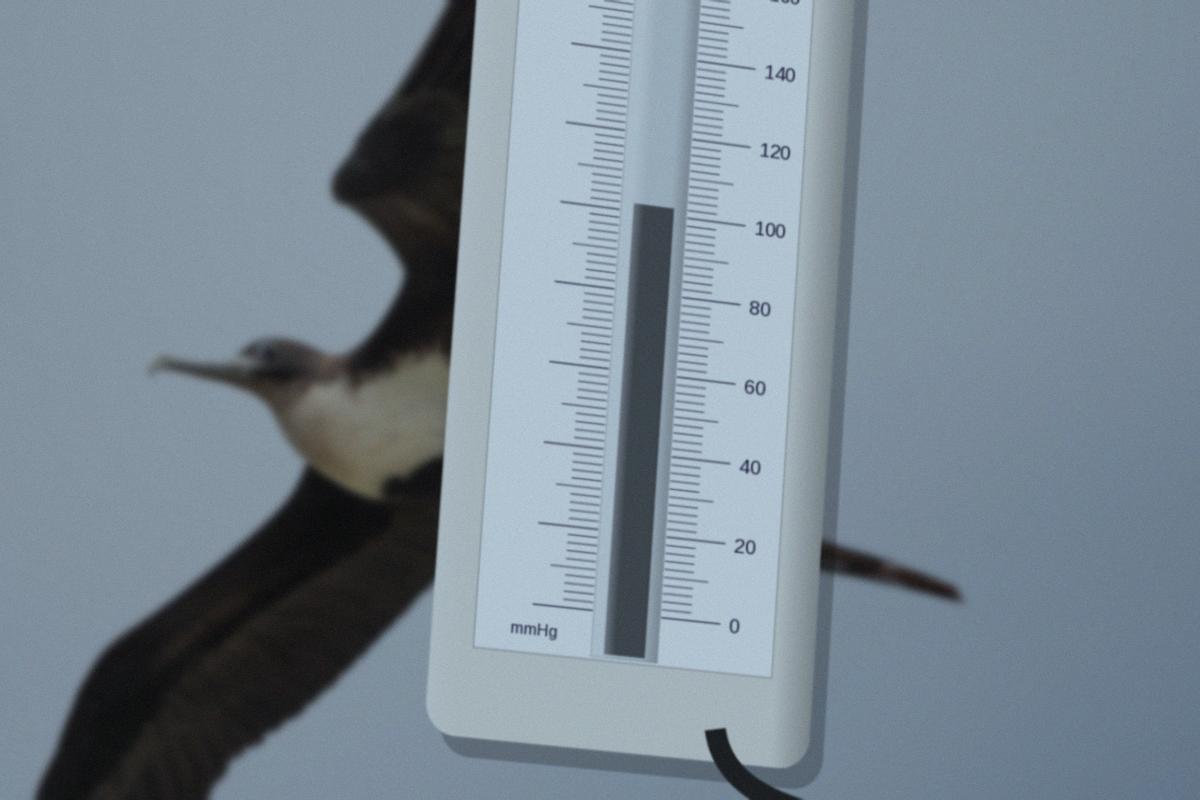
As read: 102; mmHg
